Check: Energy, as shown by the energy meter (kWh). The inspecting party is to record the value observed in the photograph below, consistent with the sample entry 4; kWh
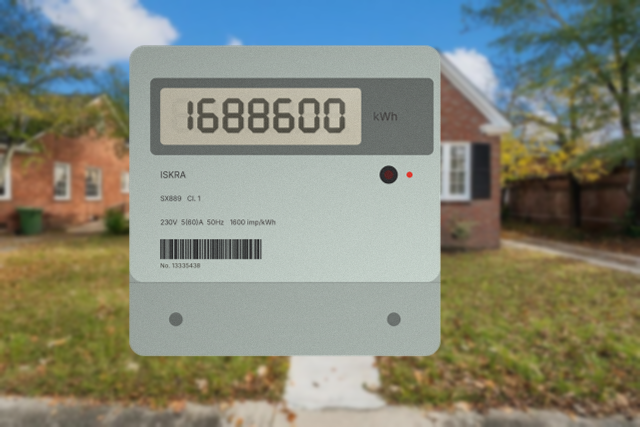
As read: 1688600; kWh
